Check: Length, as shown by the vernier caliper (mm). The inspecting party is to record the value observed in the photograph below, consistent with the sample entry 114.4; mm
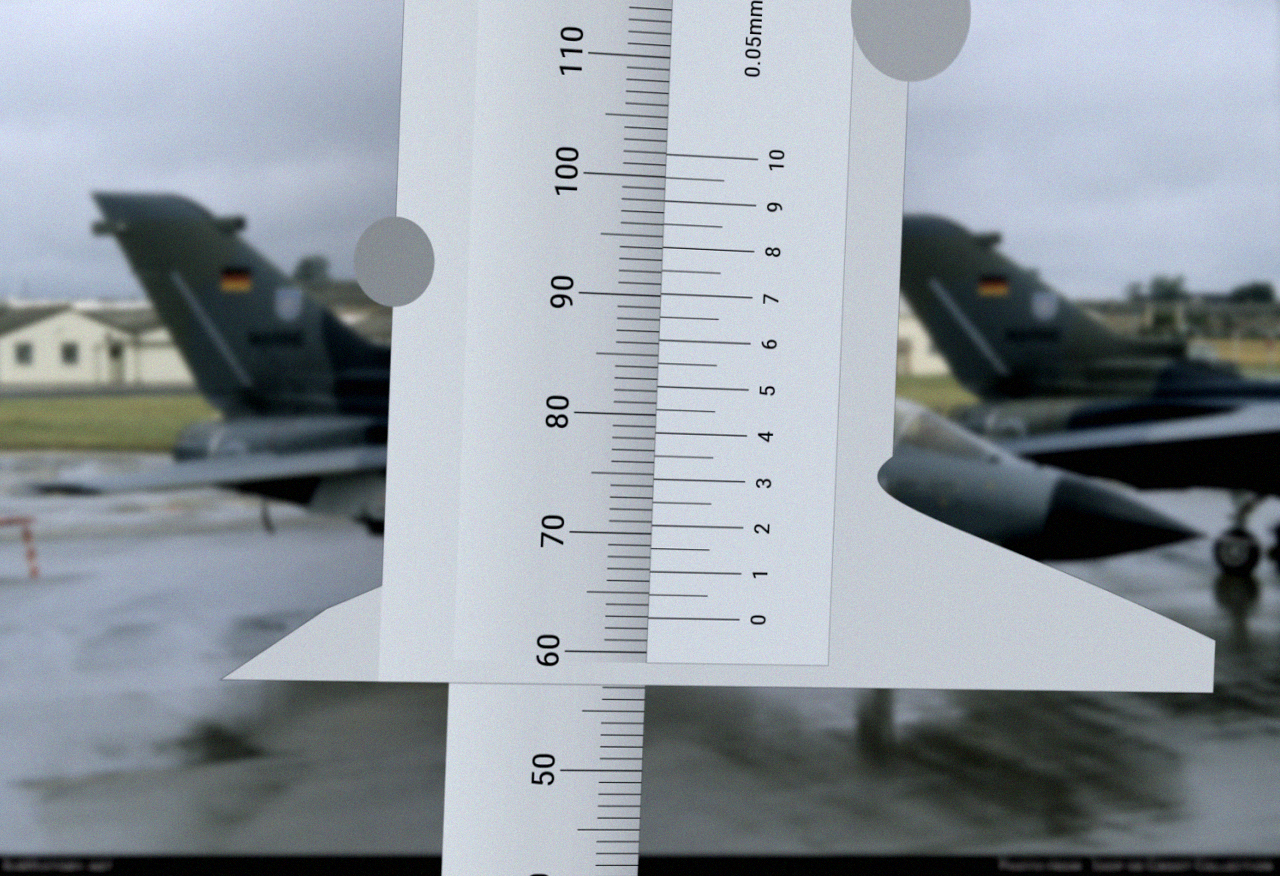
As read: 62.9; mm
